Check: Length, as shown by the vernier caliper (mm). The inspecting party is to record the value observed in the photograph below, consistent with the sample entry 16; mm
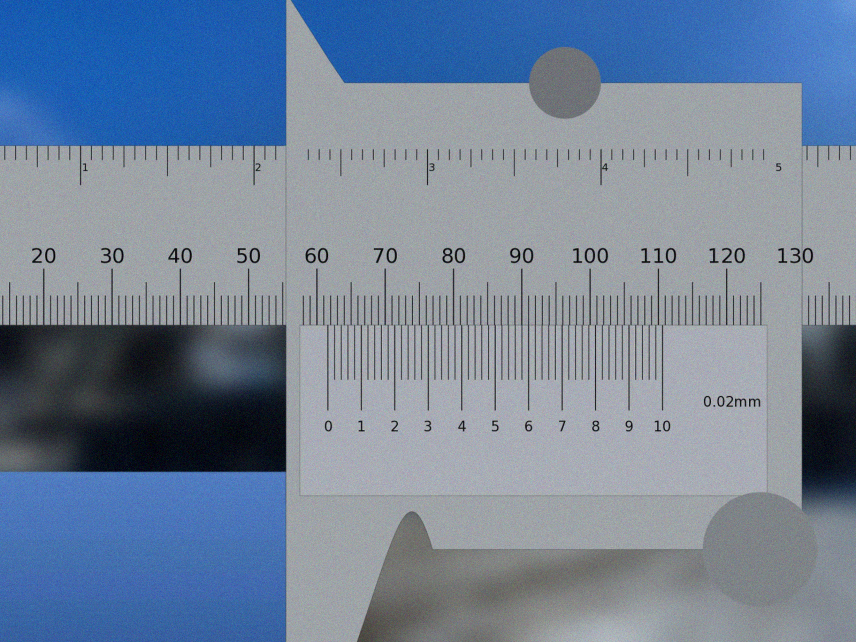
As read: 61.6; mm
